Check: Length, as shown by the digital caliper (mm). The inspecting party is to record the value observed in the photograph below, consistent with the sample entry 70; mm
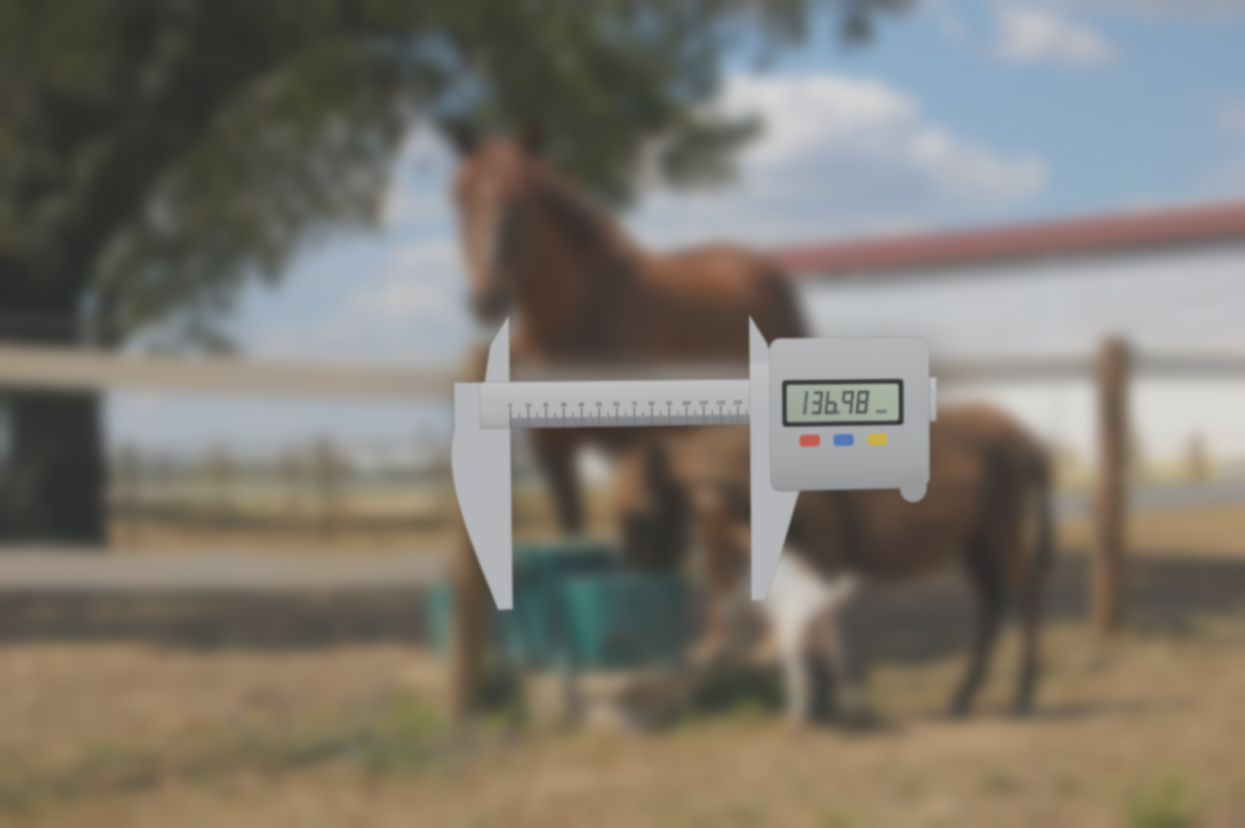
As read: 136.98; mm
